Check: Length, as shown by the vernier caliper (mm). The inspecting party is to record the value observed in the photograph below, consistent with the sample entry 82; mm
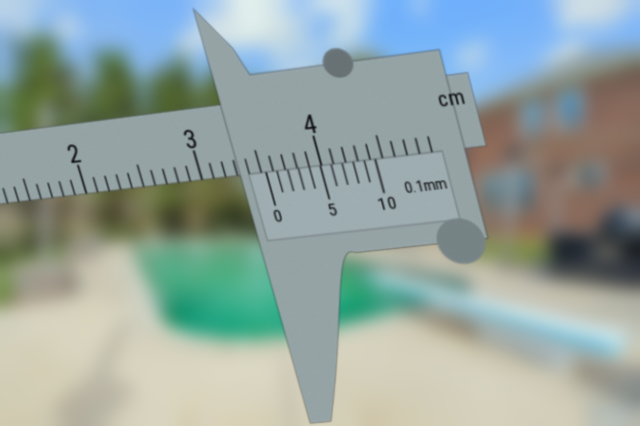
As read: 35.4; mm
